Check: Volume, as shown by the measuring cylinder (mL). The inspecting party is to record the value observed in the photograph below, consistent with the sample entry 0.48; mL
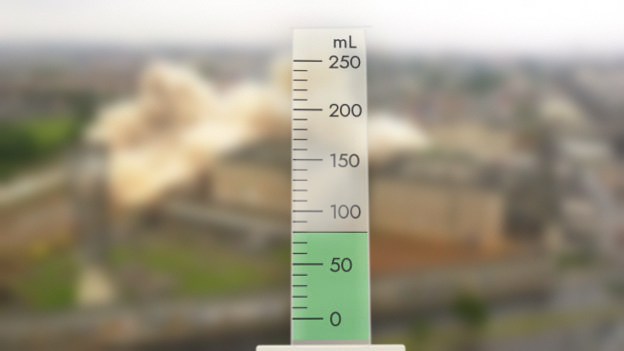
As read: 80; mL
